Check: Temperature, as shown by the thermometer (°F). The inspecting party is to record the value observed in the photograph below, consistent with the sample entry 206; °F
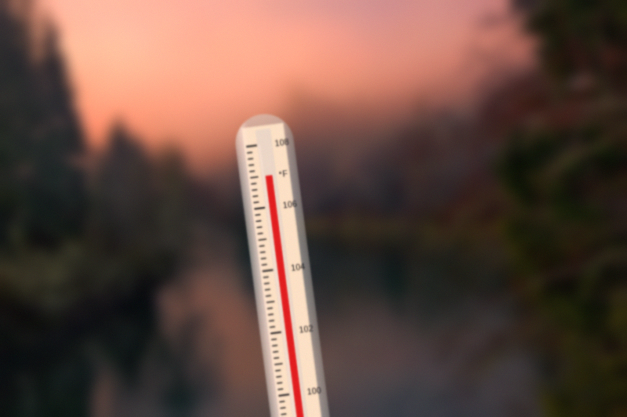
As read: 107; °F
